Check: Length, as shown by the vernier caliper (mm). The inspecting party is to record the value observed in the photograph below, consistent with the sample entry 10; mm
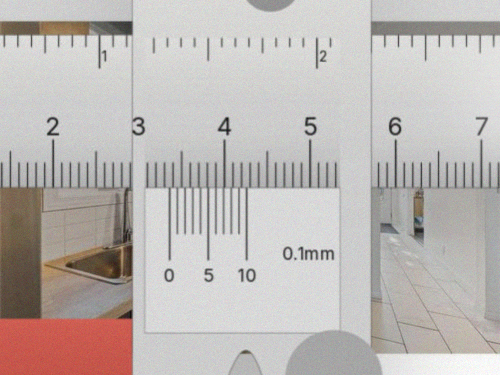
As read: 33.6; mm
